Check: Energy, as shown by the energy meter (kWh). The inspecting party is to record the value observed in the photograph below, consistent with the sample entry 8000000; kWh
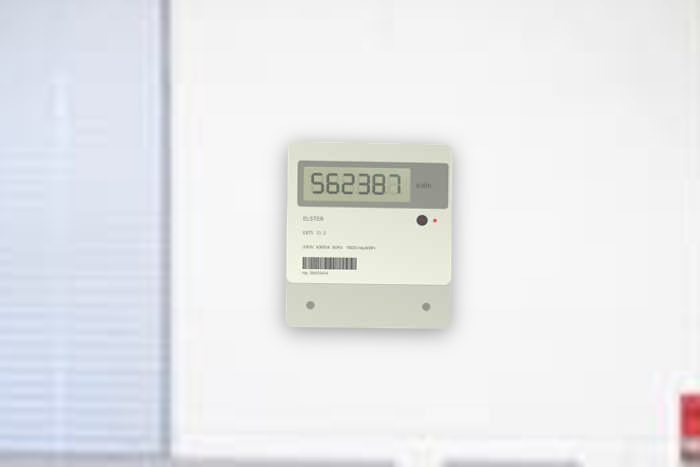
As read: 562387; kWh
